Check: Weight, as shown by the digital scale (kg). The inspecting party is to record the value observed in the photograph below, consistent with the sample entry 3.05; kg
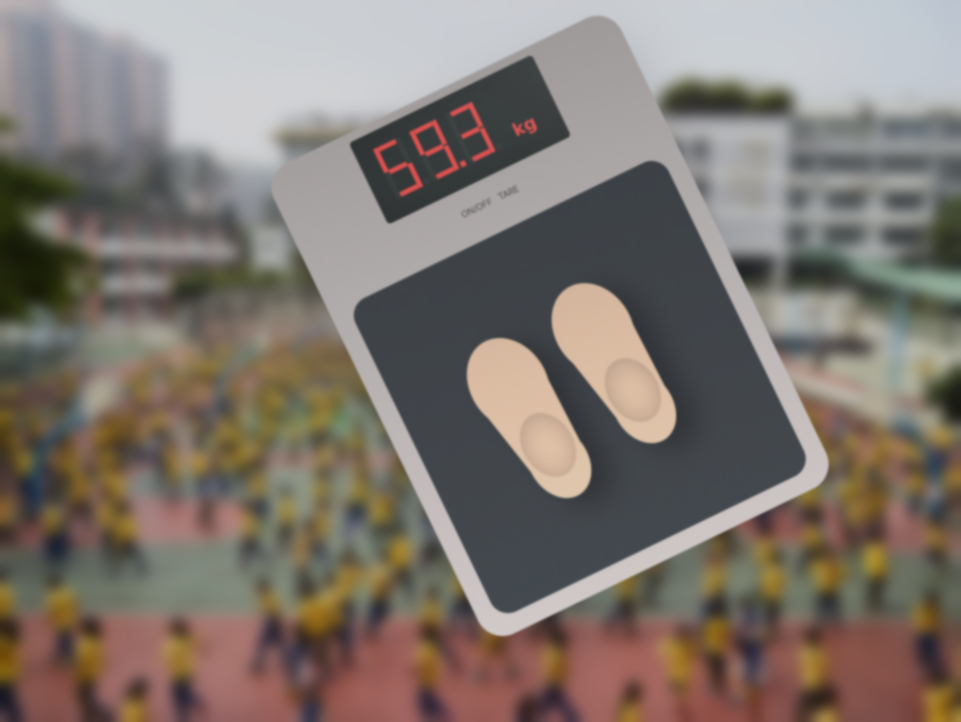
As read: 59.3; kg
